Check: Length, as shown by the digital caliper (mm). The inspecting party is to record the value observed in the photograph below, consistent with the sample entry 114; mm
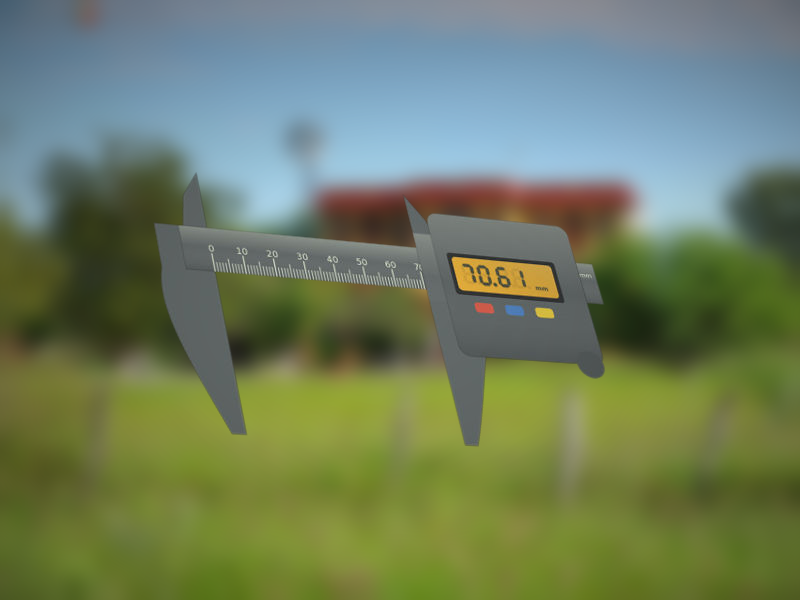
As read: 70.61; mm
